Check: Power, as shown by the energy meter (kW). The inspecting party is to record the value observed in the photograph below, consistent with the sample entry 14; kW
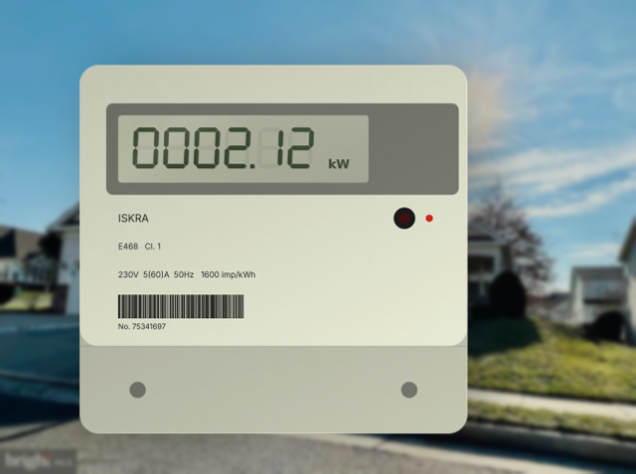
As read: 2.12; kW
